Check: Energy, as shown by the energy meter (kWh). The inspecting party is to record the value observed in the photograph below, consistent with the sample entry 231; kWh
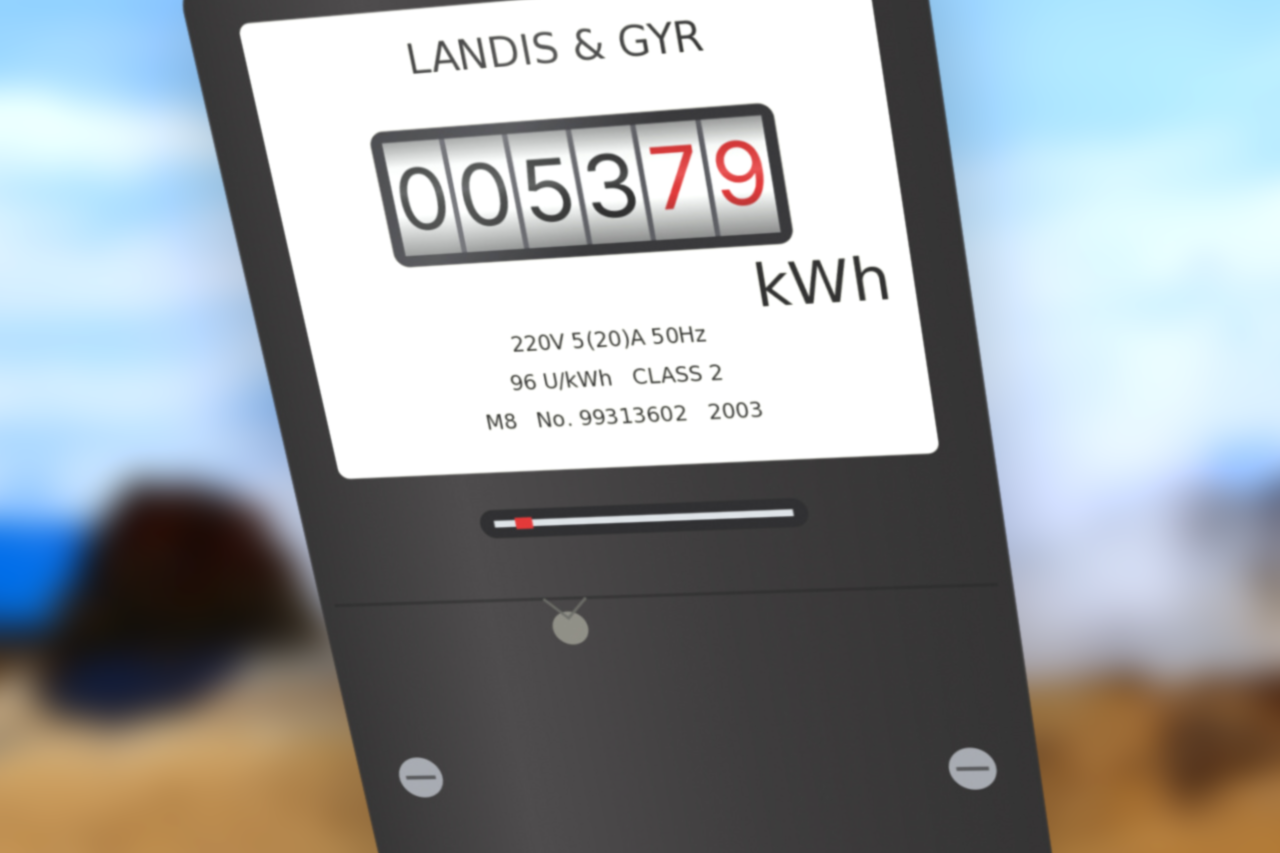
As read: 53.79; kWh
